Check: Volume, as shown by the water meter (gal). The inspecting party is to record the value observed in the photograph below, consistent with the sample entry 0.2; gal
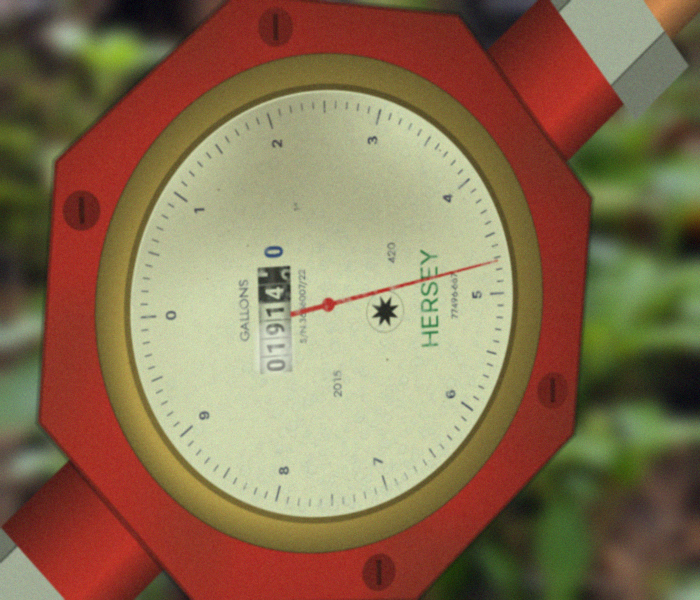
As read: 191414.7; gal
